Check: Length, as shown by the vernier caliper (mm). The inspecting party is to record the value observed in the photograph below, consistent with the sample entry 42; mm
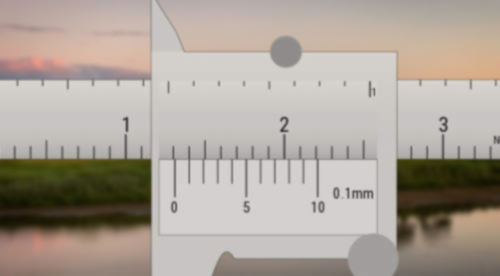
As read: 13.1; mm
